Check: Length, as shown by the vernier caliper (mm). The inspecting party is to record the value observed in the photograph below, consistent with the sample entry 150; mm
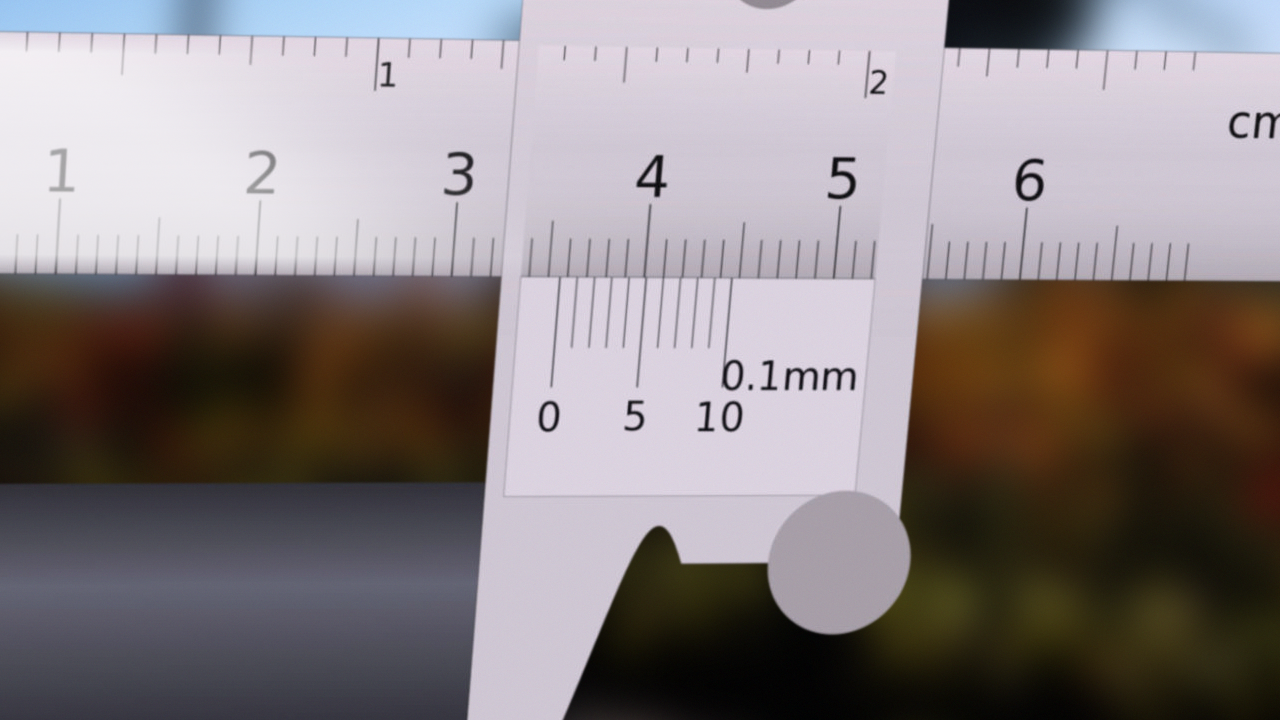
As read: 35.6; mm
